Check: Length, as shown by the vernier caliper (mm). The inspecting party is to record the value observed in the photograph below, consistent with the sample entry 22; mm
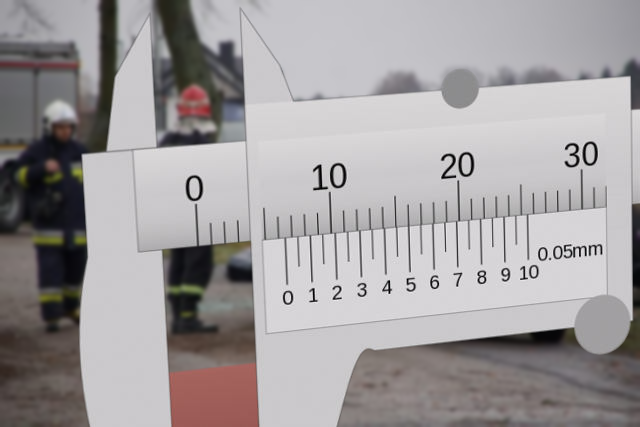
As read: 6.5; mm
